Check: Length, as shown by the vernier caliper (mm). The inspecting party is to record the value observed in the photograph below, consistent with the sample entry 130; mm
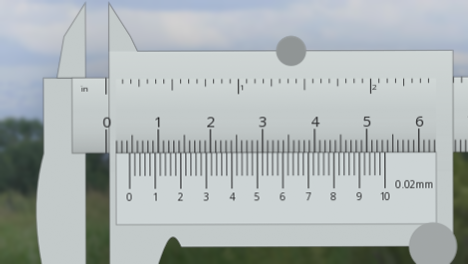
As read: 4.5; mm
